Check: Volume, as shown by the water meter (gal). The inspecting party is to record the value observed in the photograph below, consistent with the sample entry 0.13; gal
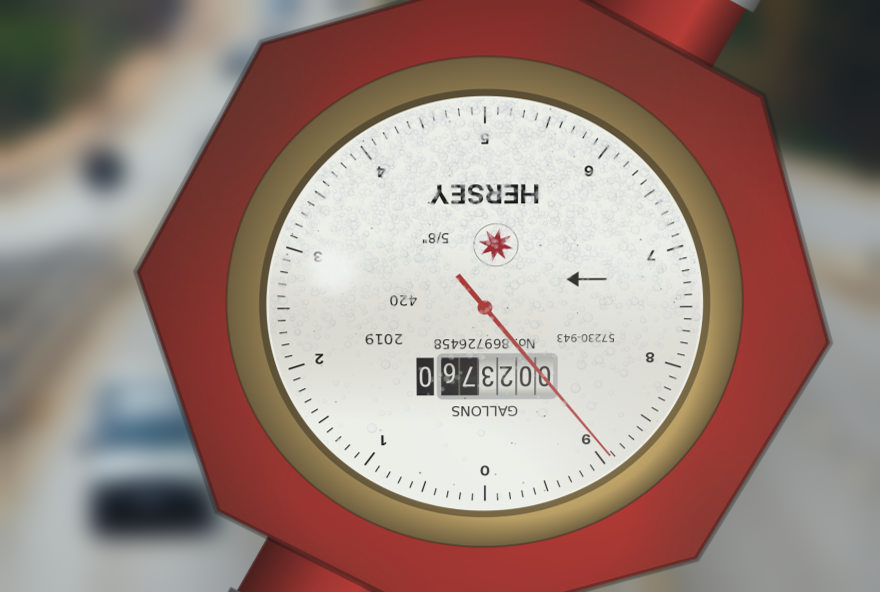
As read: 23758.9; gal
